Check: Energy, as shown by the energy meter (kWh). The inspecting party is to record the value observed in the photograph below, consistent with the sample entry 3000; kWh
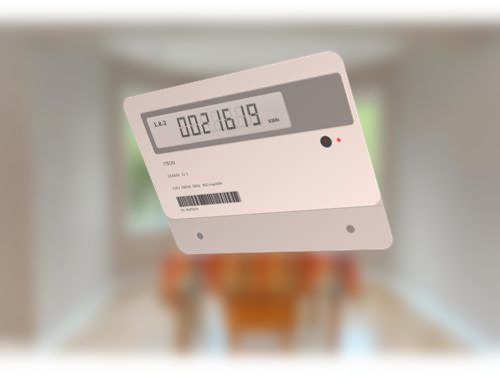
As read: 21619; kWh
